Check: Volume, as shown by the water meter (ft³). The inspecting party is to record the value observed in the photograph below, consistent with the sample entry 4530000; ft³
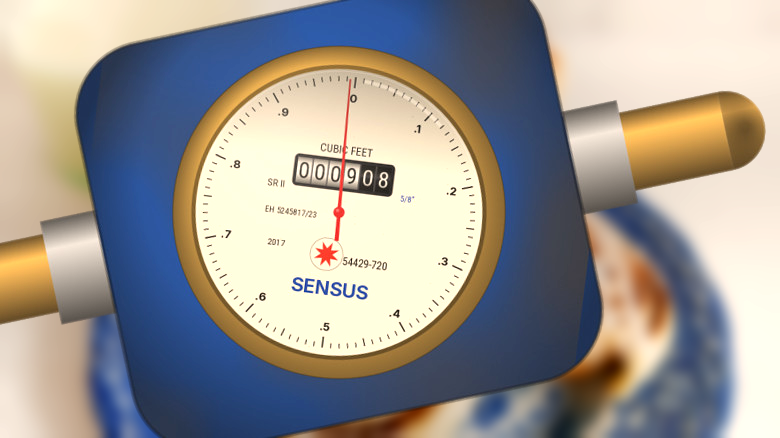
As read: 907.99; ft³
